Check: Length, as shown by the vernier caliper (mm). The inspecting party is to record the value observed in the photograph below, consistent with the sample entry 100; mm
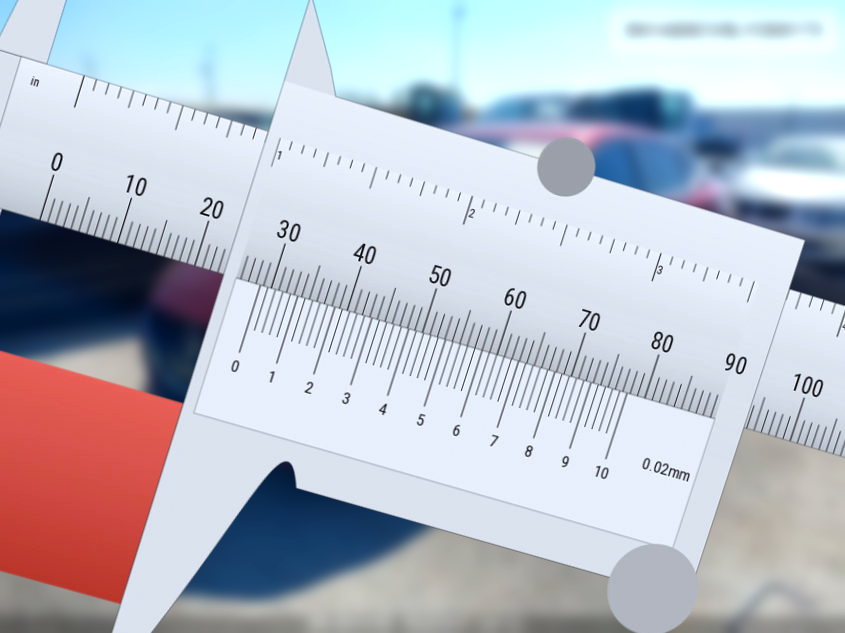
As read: 28.6; mm
